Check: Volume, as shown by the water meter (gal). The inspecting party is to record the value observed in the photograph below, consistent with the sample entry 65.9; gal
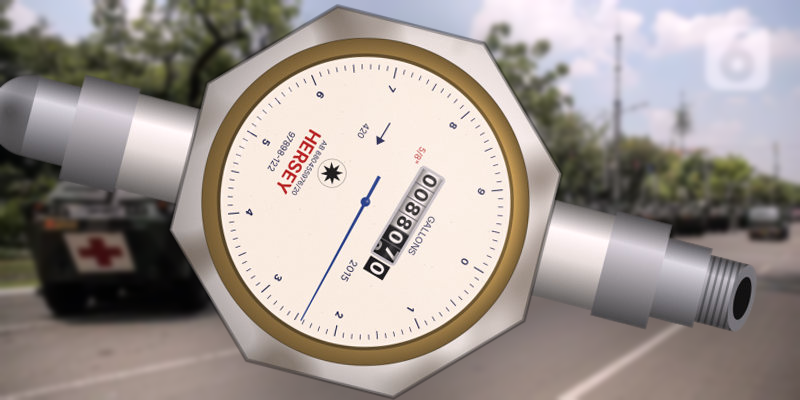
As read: 88072.4; gal
